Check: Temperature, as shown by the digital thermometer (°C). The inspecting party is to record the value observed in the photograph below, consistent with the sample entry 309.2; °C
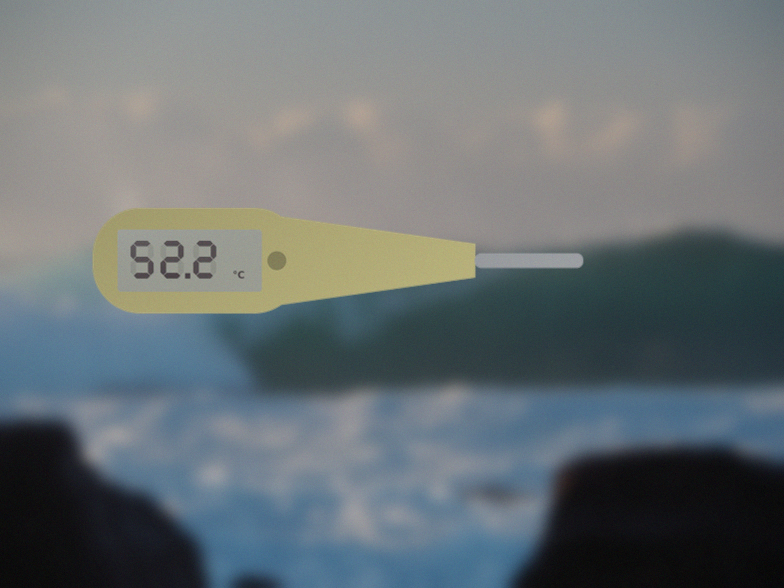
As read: 52.2; °C
